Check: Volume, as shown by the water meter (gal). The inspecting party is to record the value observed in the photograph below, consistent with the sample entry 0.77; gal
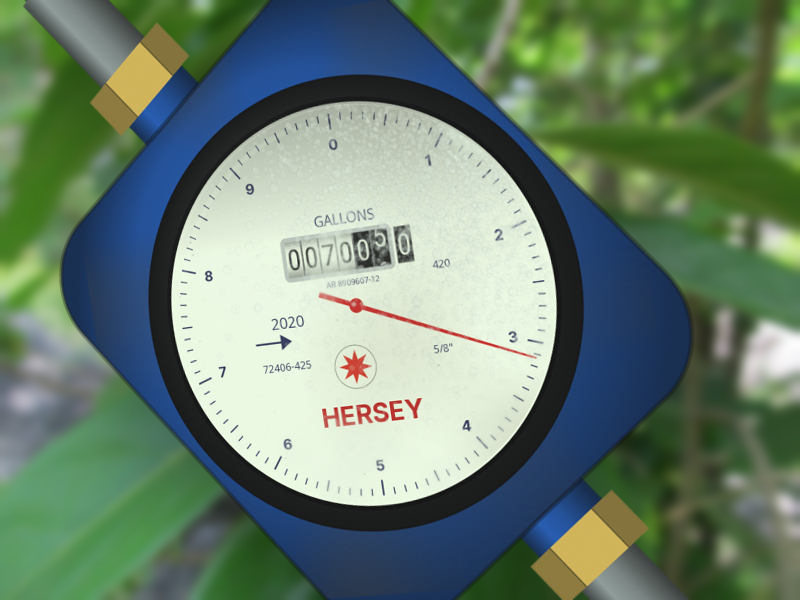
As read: 70053.1; gal
